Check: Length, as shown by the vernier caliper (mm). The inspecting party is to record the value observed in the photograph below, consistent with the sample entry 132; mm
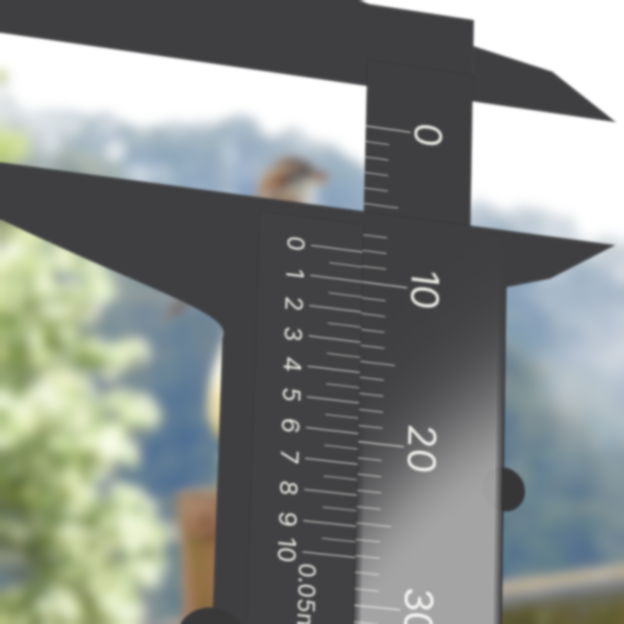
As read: 8.1; mm
